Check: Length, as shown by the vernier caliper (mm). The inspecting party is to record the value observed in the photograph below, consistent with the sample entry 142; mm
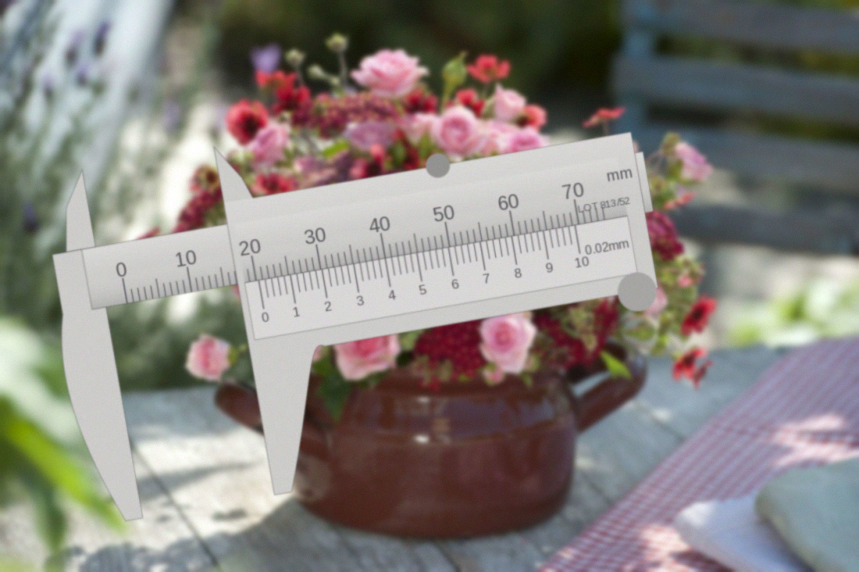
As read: 20.4; mm
